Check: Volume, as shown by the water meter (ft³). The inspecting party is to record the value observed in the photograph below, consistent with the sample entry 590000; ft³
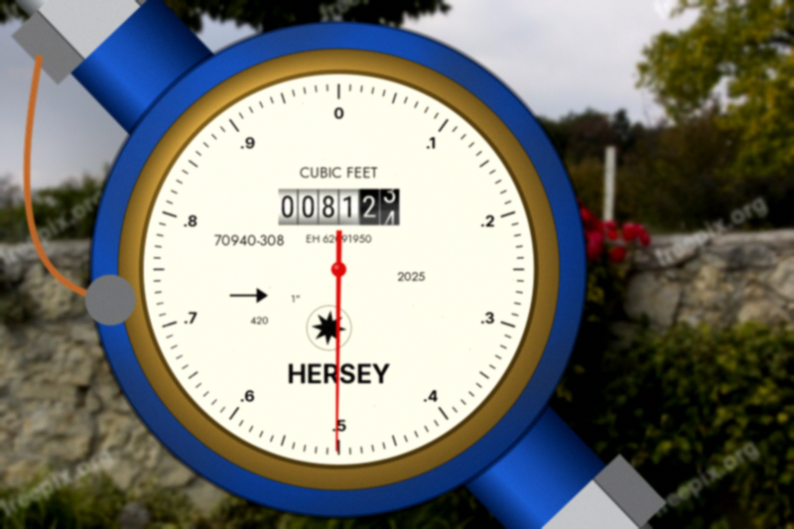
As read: 8123.50; ft³
